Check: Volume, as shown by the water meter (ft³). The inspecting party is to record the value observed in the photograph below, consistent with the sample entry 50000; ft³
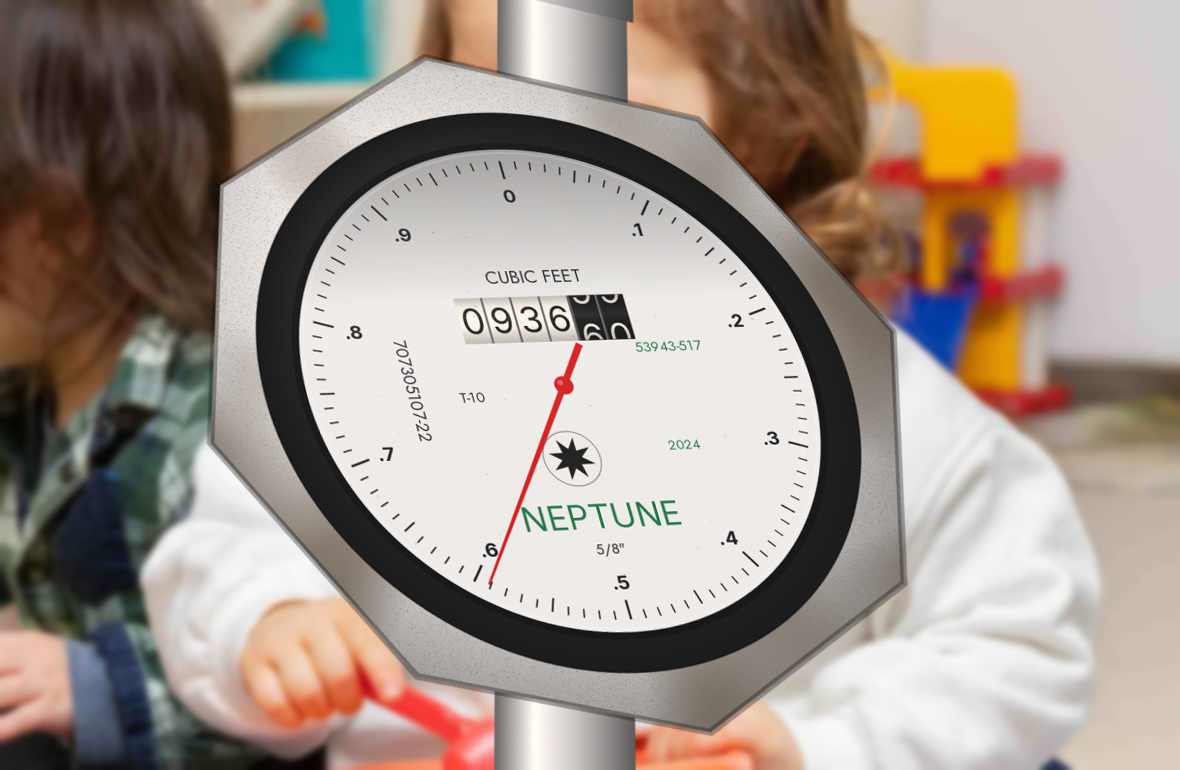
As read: 93659.59; ft³
